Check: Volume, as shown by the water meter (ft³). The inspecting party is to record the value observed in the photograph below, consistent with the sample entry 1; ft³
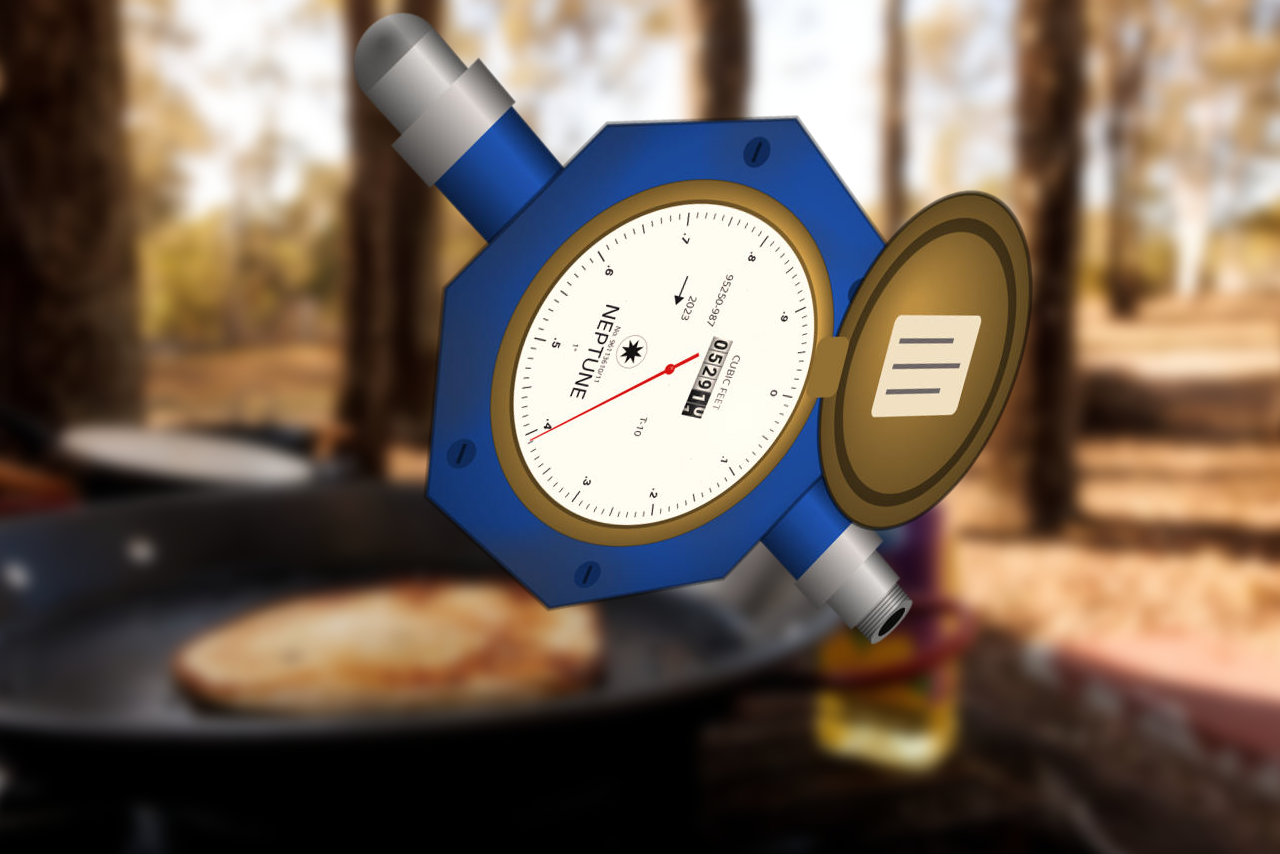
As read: 52910.39; ft³
